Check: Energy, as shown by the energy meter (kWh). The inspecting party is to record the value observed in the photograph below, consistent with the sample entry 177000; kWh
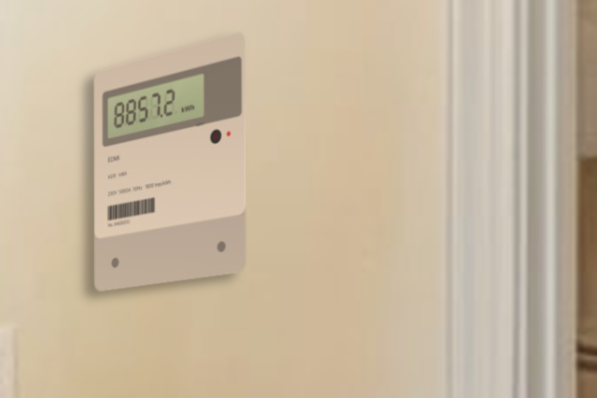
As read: 8857.2; kWh
